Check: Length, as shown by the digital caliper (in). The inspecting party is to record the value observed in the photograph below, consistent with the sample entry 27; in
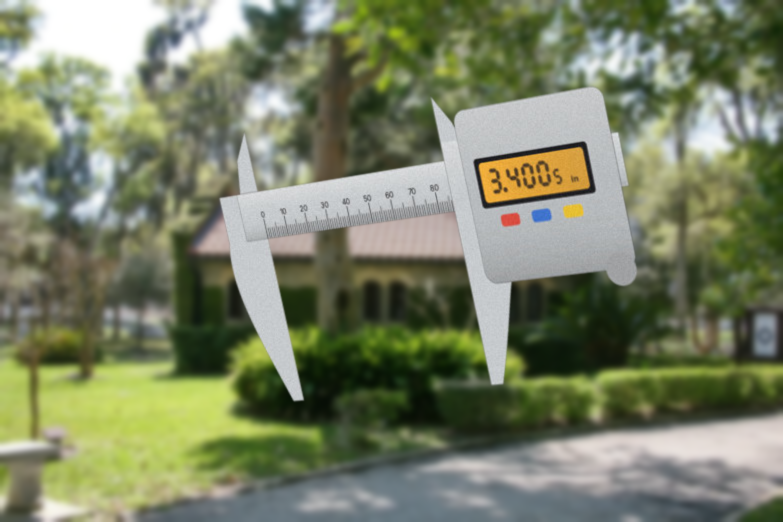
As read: 3.4005; in
